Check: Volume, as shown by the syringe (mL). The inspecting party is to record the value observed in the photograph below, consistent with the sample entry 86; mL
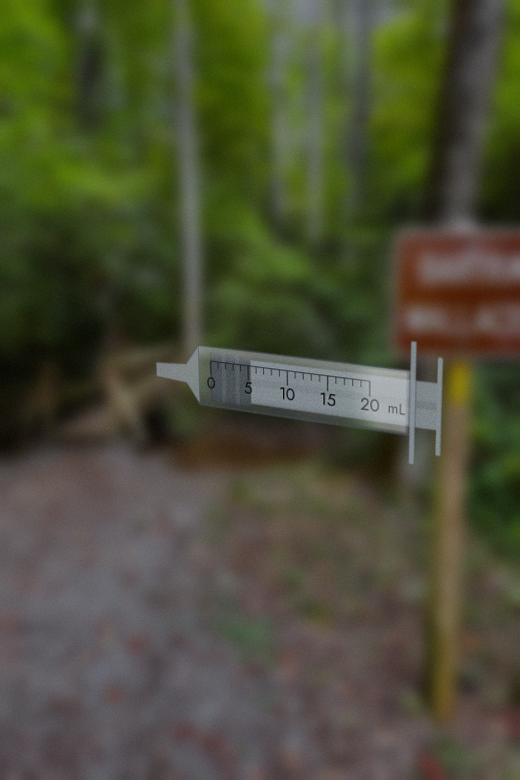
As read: 0; mL
